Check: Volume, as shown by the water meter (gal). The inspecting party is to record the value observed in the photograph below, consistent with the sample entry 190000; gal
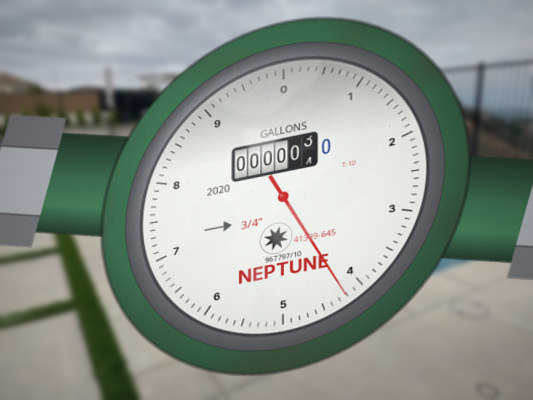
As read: 34.2; gal
